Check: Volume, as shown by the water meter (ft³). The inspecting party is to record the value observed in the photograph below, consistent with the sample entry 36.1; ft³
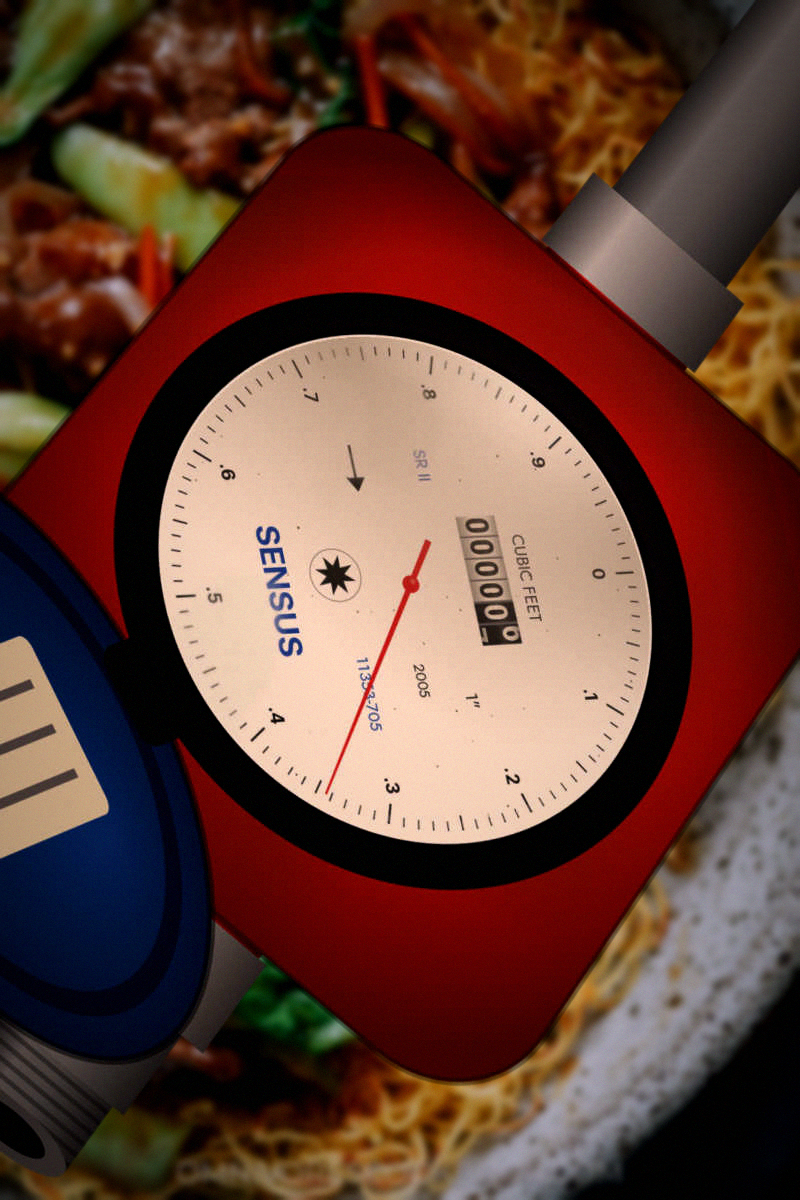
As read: 6.34; ft³
